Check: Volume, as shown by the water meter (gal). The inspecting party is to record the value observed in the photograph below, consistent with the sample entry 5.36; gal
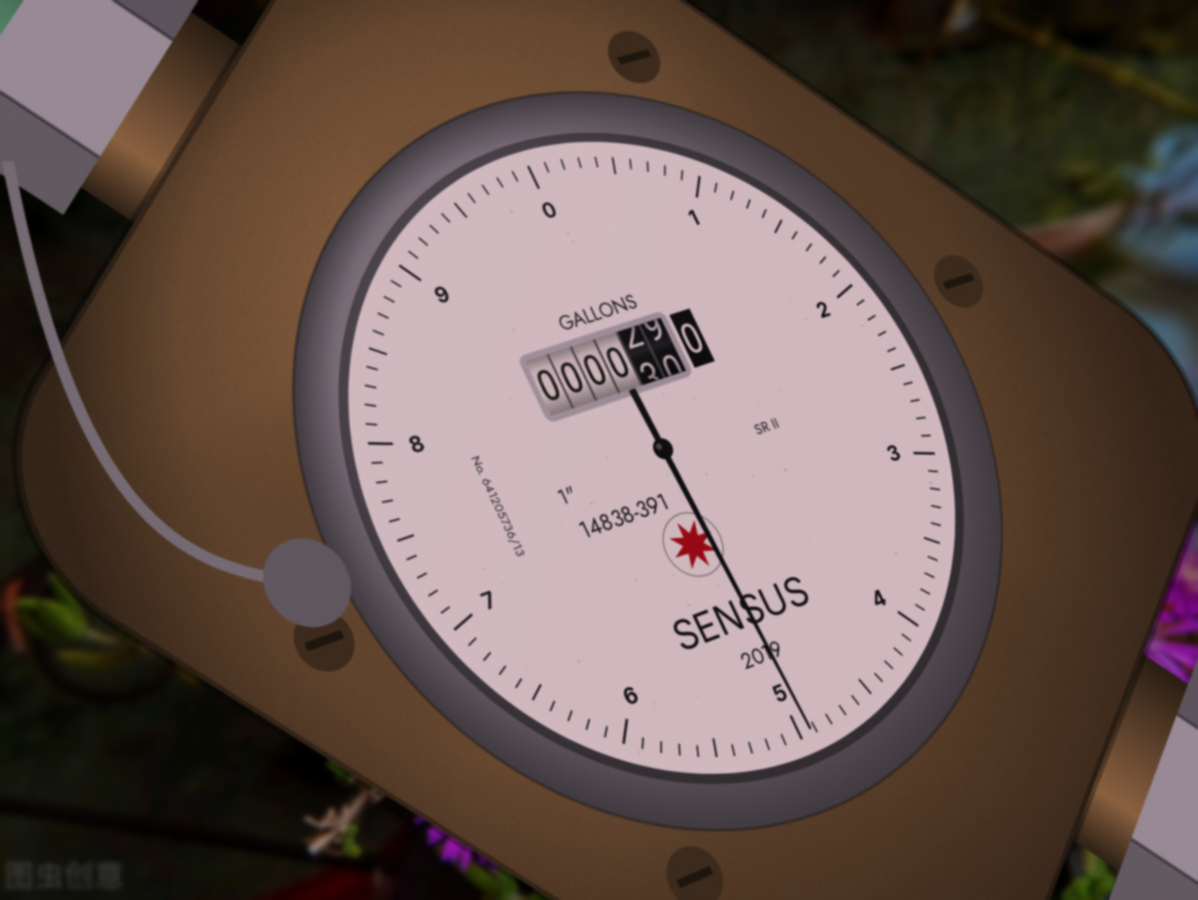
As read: 294.9; gal
